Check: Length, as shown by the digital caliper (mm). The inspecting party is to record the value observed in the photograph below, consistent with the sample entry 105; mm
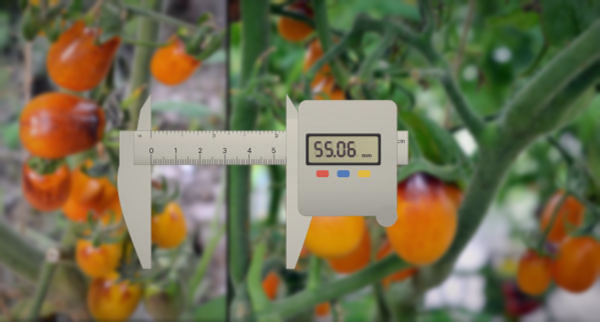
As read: 55.06; mm
